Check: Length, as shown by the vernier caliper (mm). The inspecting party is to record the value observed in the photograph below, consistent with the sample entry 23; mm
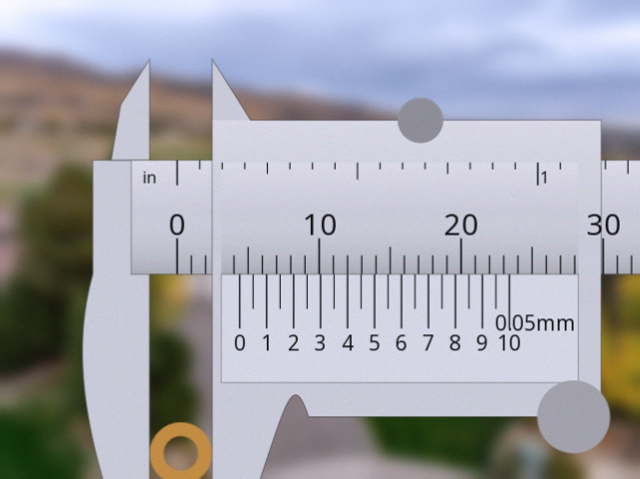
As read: 4.4; mm
